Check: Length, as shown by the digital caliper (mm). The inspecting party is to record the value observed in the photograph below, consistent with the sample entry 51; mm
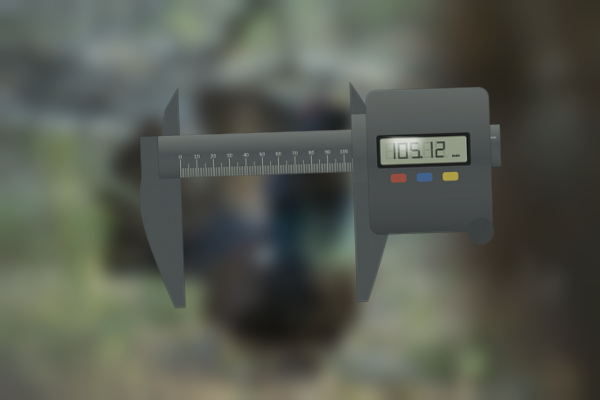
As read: 105.12; mm
